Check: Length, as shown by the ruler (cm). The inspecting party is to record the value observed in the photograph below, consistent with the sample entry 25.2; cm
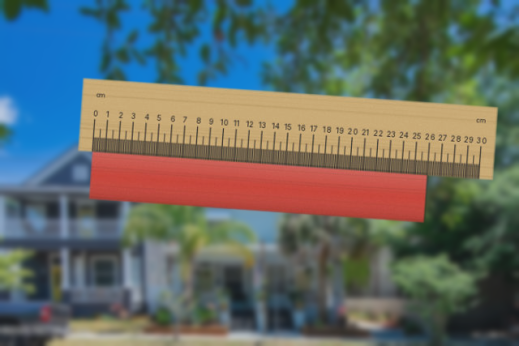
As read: 26; cm
